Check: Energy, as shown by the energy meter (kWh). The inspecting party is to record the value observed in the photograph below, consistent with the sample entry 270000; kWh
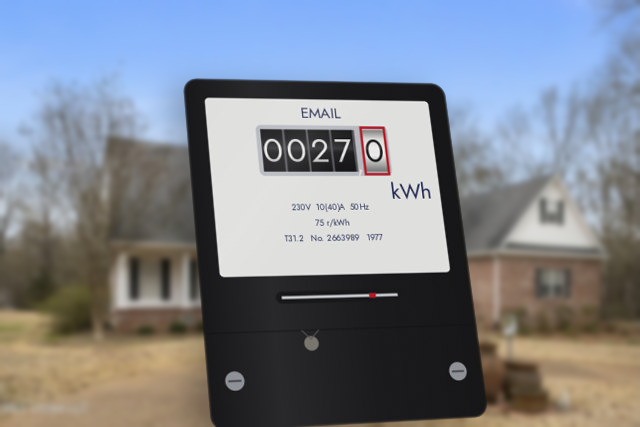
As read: 27.0; kWh
